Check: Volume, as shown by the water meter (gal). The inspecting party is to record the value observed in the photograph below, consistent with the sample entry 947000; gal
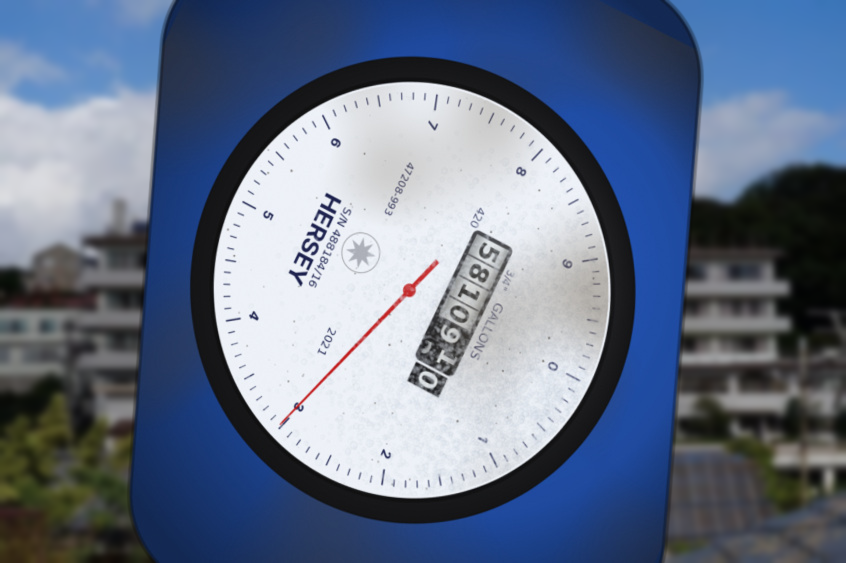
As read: 5810913.0; gal
